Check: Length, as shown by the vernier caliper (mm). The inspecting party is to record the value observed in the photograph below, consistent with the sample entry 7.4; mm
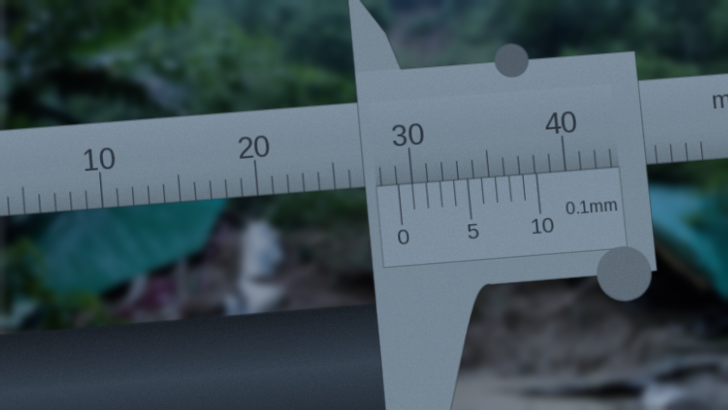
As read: 29.1; mm
